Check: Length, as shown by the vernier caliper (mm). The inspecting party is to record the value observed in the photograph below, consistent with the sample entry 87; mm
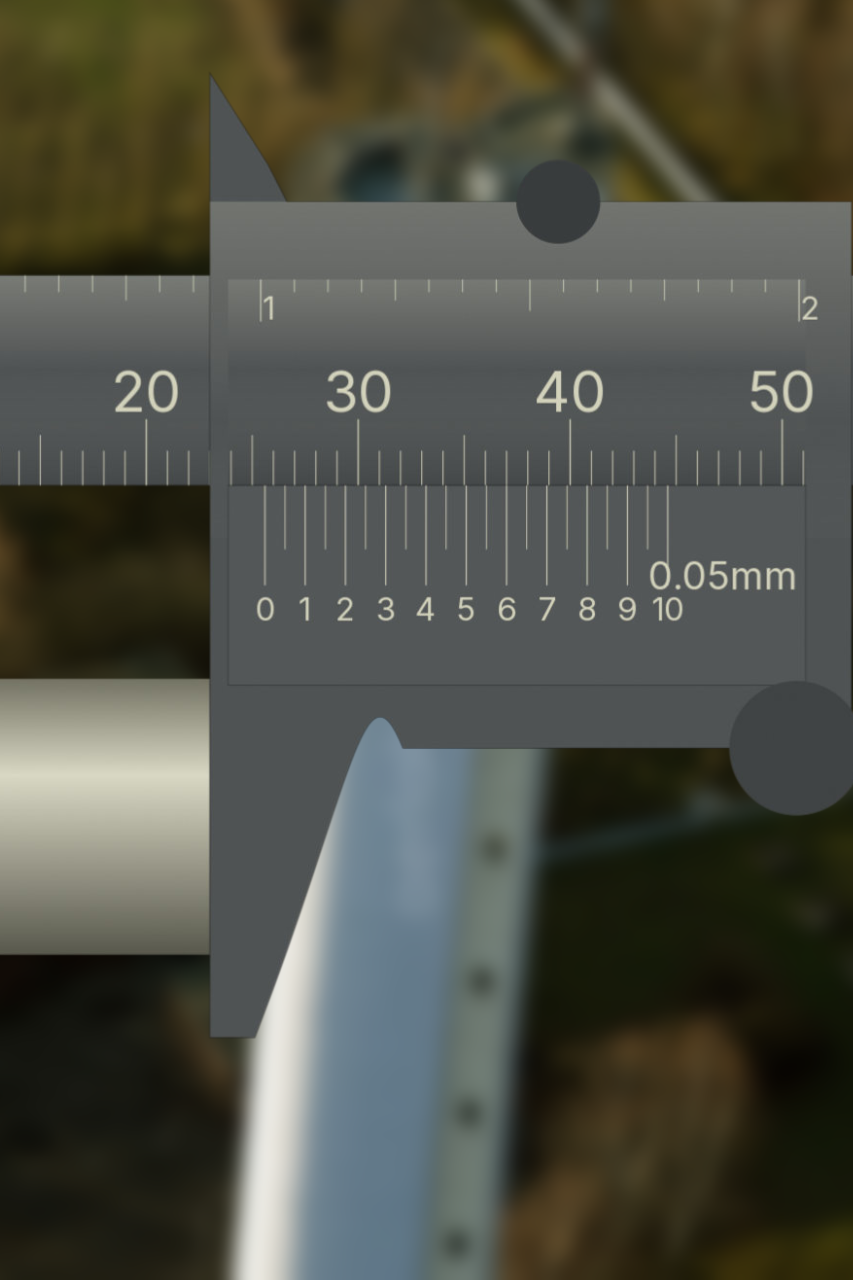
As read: 25.6; mm
